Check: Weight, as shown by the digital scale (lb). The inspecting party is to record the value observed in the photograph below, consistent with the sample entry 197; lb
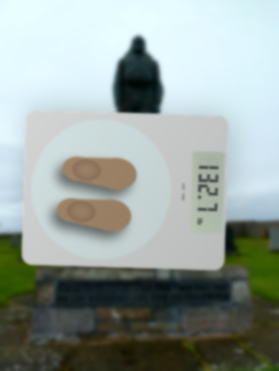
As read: 132.7; lb
